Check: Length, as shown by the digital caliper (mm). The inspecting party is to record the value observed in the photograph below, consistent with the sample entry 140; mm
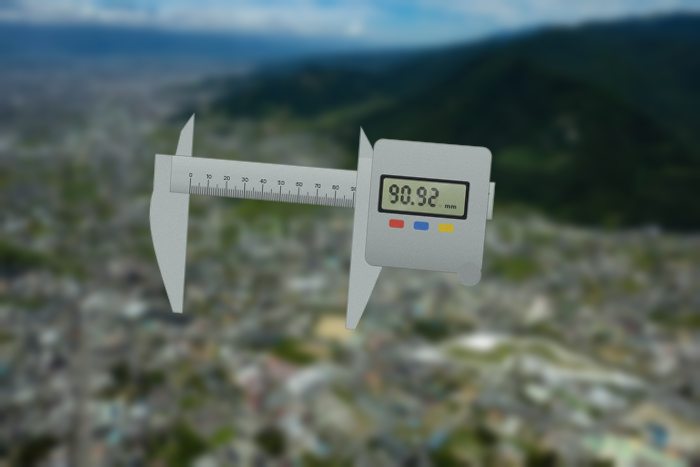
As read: 90.92; mm
